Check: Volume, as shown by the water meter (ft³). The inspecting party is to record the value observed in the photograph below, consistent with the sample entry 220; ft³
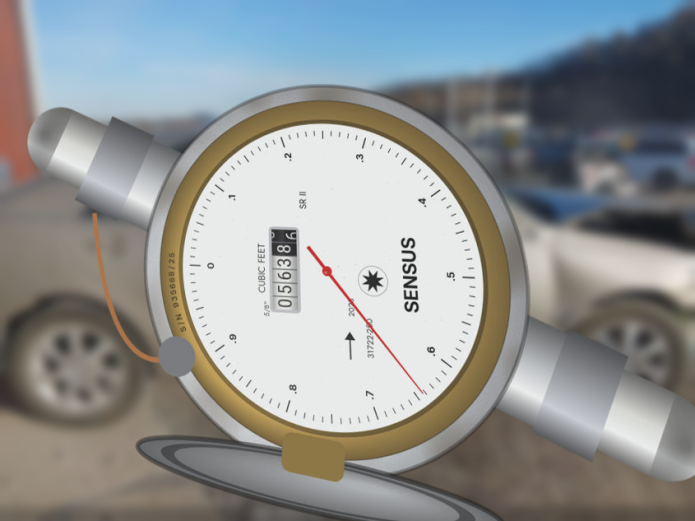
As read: 56385.64; ft³
